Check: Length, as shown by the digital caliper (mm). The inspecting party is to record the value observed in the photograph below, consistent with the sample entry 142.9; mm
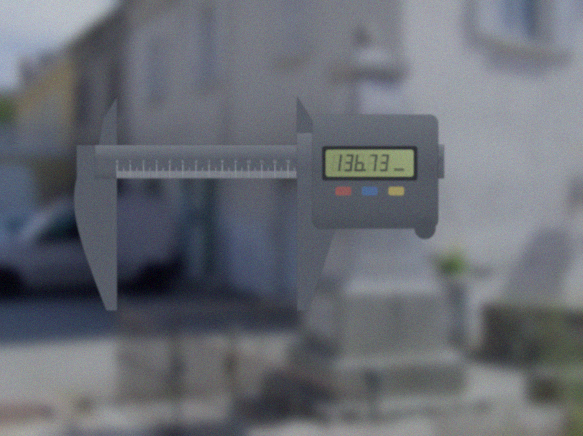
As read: 136.73; mm
